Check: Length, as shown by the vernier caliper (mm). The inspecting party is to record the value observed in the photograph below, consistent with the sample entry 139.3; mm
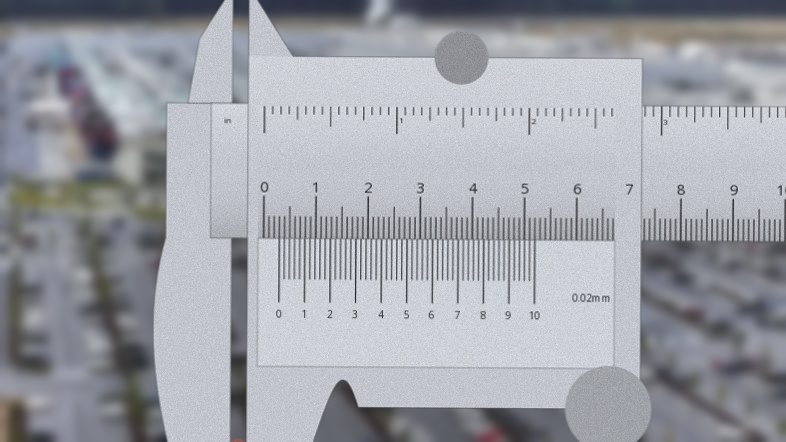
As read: 3.0; mm
